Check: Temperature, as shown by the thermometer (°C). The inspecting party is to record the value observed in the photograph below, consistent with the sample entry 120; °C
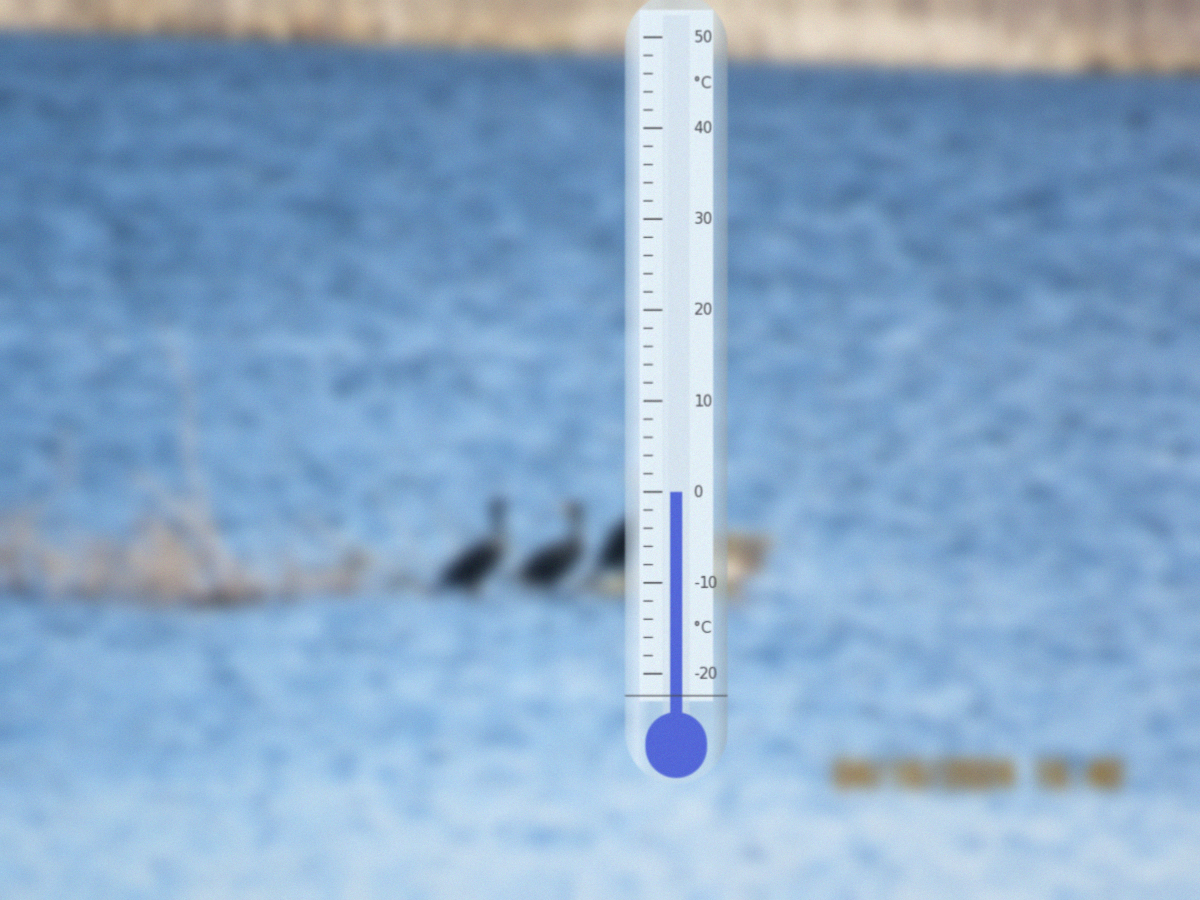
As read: 0; °C
